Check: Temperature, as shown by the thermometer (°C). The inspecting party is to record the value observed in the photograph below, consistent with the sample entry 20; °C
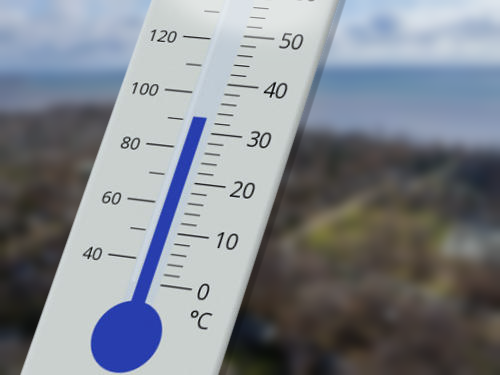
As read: 33; °C
